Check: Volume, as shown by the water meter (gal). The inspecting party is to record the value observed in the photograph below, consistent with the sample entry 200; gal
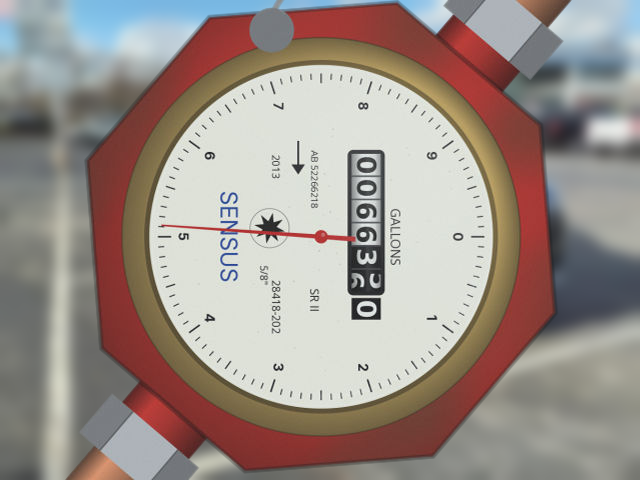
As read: 66355.1; gal
